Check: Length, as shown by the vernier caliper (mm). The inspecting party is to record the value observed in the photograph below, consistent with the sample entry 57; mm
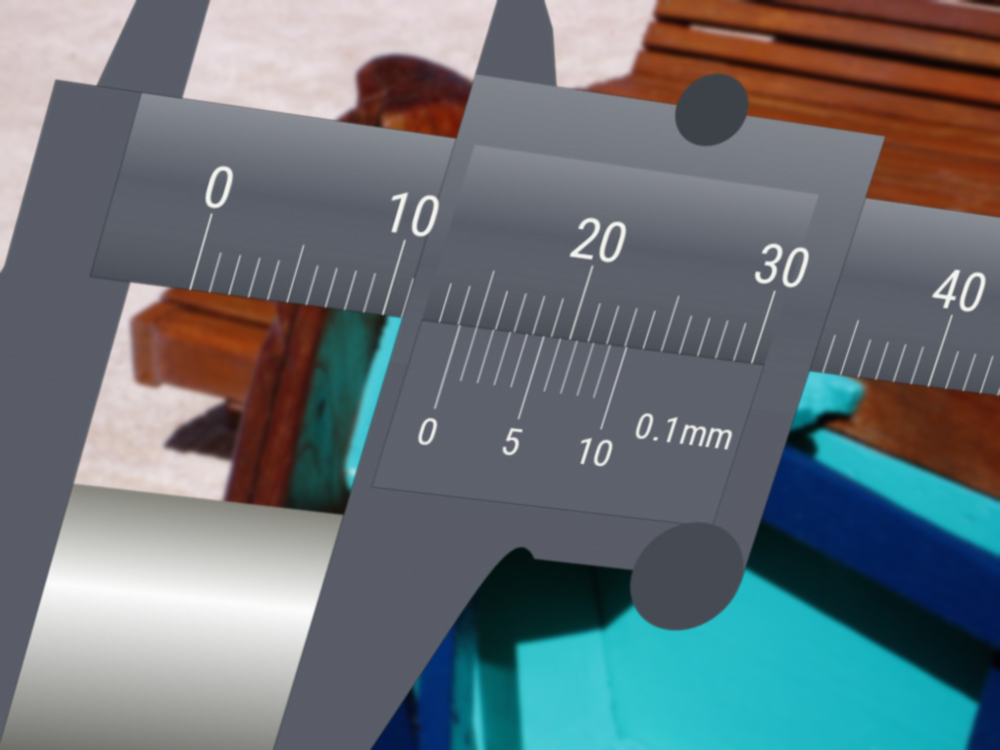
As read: 14.1; mm
